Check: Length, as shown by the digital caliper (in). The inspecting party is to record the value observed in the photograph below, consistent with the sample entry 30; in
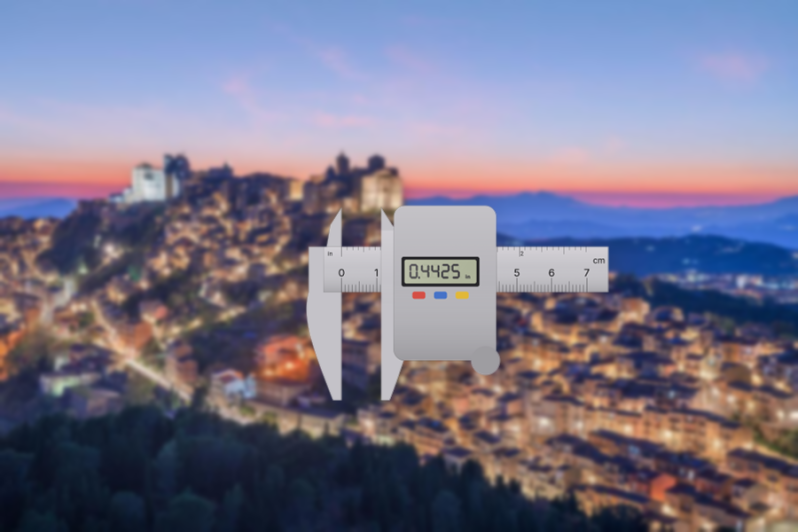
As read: 0.4425; in
